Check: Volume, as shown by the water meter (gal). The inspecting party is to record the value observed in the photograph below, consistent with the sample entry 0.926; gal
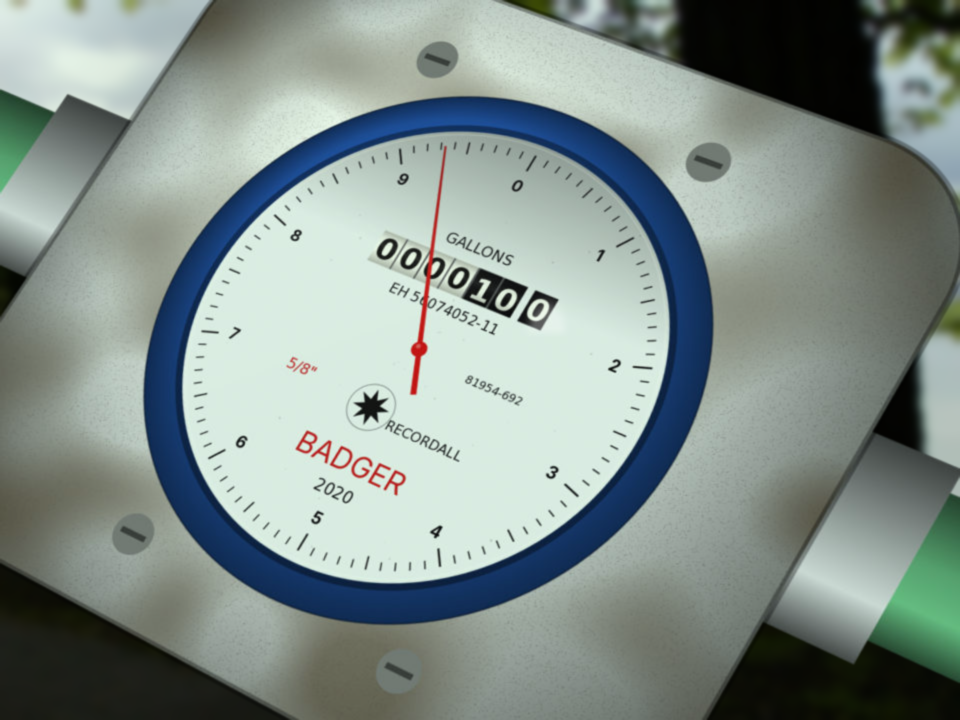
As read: 99.3; gal
